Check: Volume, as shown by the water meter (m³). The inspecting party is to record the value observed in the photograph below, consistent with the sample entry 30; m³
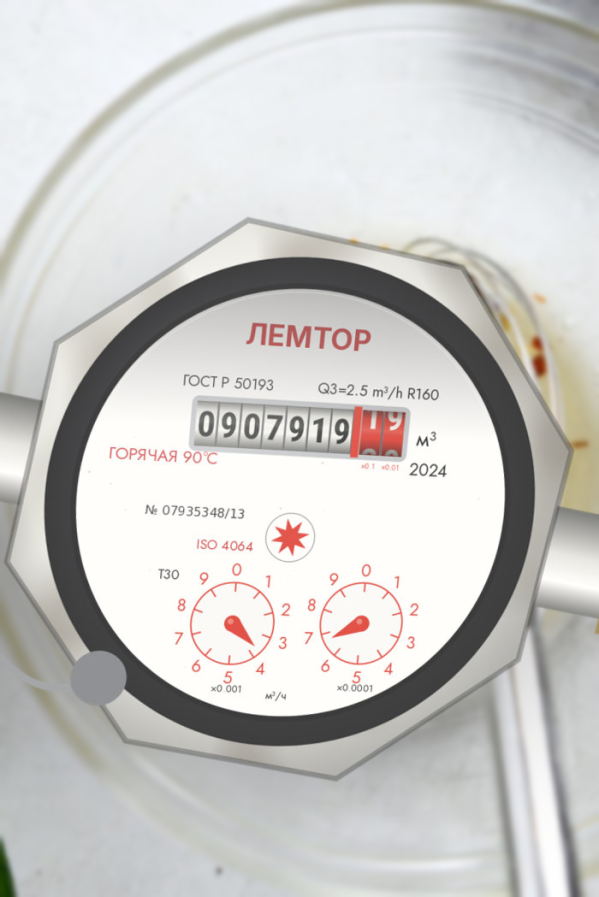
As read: 907919.1936; m³
